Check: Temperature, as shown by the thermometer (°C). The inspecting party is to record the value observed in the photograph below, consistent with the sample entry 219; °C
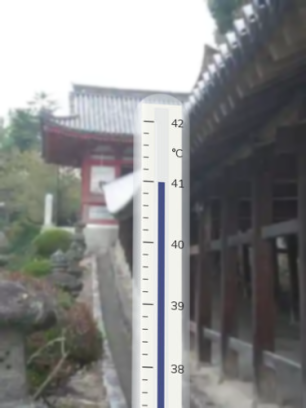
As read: 41; °C
